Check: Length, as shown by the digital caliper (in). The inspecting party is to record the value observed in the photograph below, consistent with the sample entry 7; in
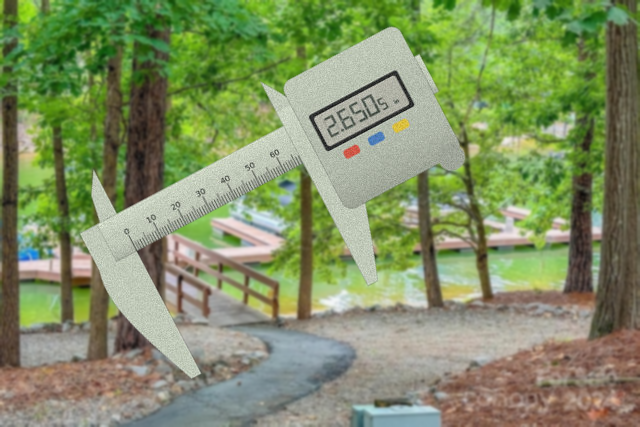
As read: 2.6505; in
